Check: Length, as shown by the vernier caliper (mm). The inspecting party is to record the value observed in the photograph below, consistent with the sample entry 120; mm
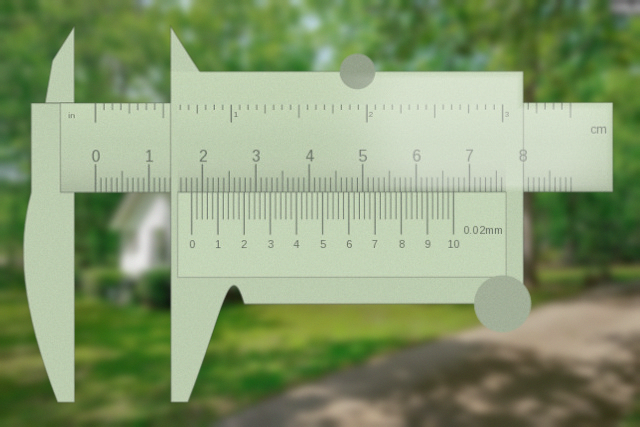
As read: 18.0; mm
